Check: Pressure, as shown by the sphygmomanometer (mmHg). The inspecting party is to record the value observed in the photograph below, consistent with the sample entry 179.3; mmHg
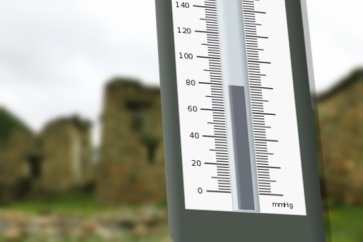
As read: 80; mmHg
